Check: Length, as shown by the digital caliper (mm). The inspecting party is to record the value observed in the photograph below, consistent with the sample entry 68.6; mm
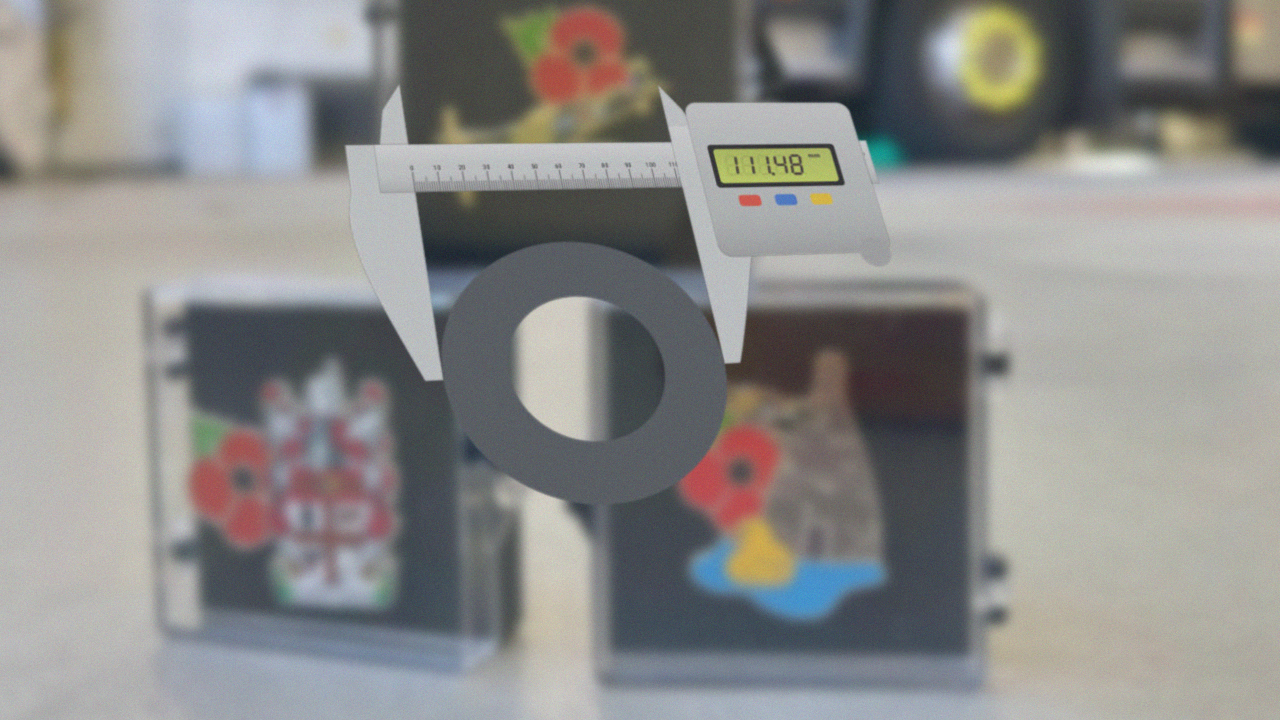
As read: 111.48; mm
